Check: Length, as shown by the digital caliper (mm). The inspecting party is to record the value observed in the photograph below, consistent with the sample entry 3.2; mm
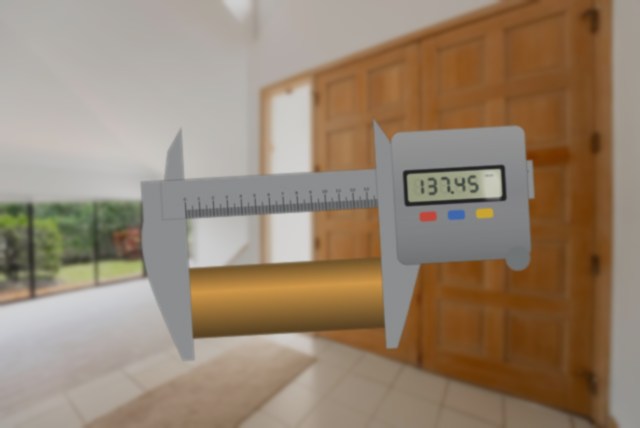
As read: 137.45; mm
